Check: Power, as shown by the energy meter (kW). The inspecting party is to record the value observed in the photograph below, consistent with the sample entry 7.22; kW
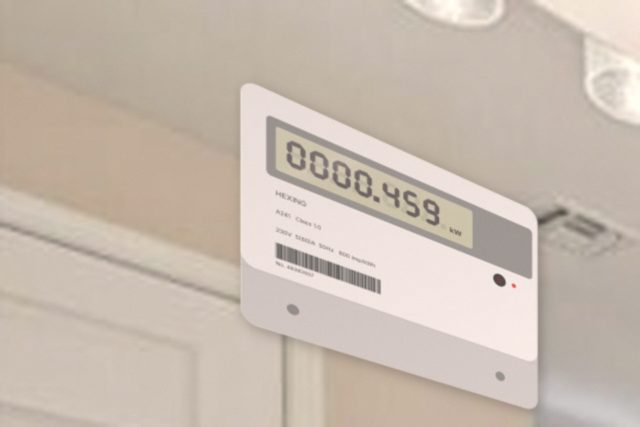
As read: 0.459; kW
